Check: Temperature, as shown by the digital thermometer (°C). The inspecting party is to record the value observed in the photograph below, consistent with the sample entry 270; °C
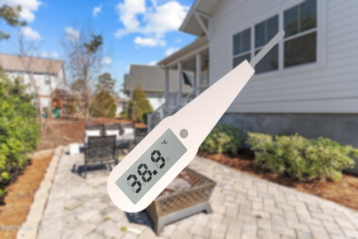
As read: 38.9; °C
